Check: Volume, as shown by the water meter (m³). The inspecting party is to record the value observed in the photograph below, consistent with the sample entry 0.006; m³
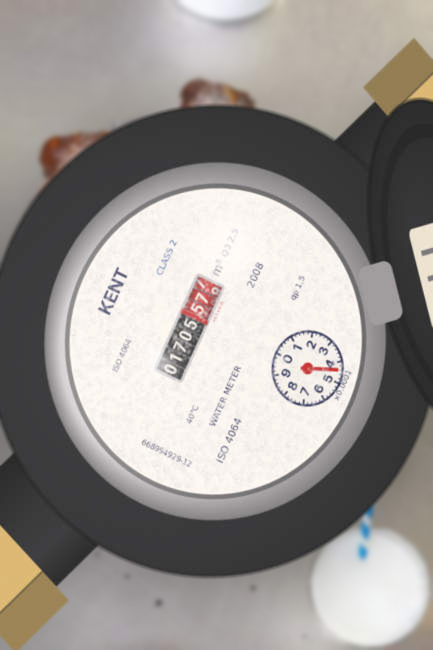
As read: 1705.5774; m³
